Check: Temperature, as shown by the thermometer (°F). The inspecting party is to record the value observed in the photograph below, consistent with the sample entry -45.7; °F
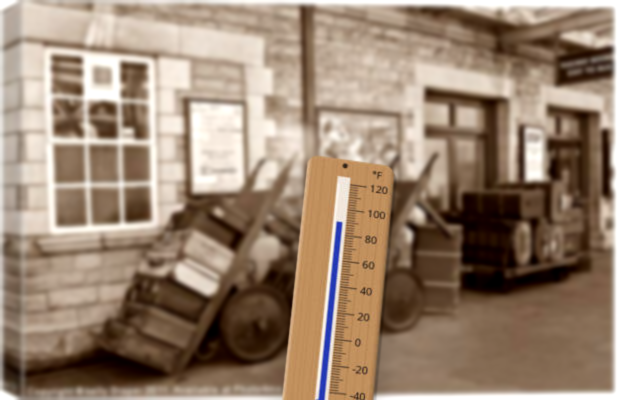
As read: 90; °F
